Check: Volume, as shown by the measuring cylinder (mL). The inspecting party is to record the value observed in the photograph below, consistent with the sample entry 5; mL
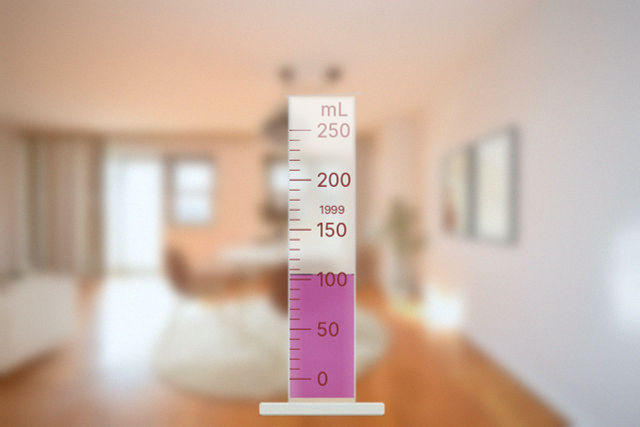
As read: 105; mL
